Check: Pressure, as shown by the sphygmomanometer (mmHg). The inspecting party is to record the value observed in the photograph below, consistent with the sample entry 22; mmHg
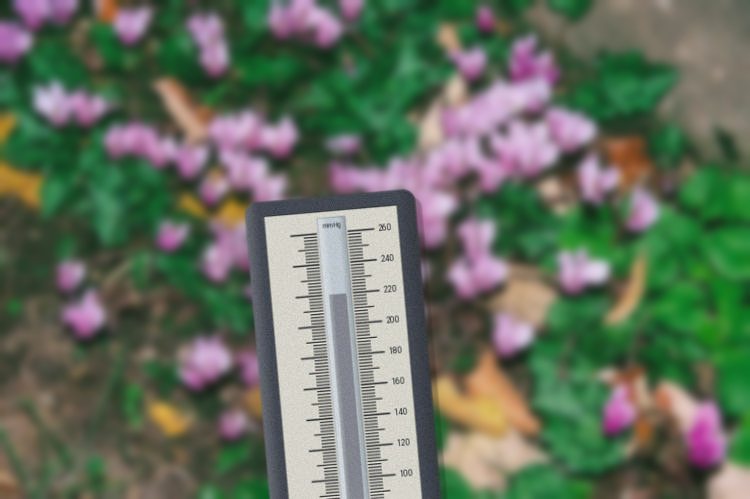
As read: 220; mmHg
